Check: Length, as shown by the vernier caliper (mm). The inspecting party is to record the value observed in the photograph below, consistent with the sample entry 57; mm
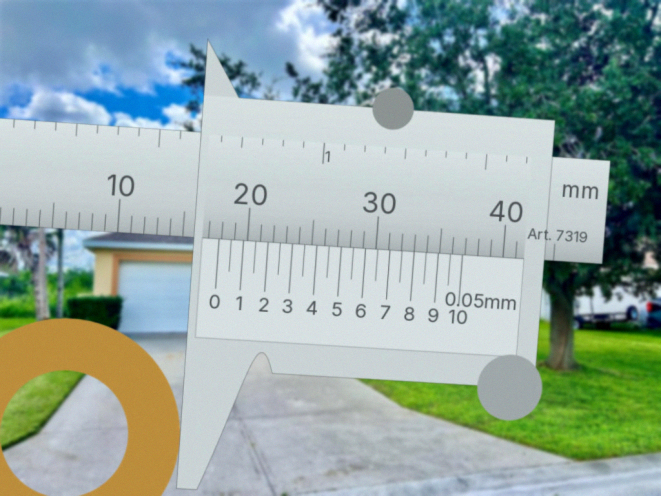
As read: 17.8; mm
